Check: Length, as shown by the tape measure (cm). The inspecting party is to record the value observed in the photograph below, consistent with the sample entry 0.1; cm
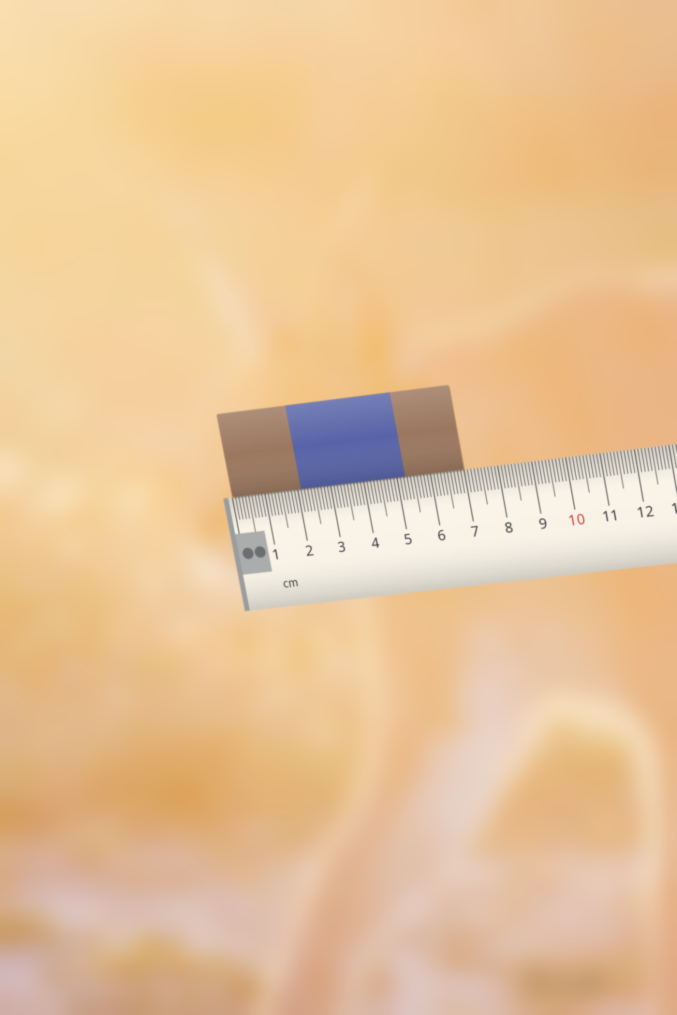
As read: 7; cm
